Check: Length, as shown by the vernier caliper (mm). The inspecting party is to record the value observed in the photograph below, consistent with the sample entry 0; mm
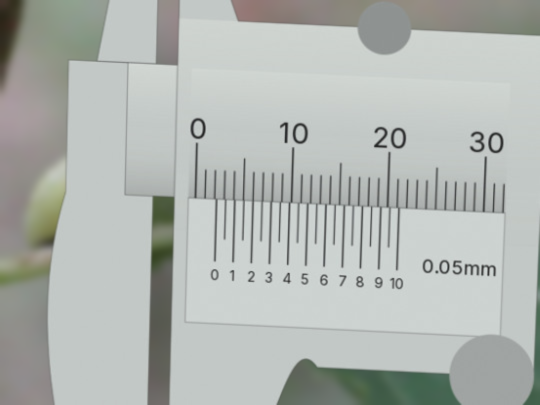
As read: 2.2; mm
